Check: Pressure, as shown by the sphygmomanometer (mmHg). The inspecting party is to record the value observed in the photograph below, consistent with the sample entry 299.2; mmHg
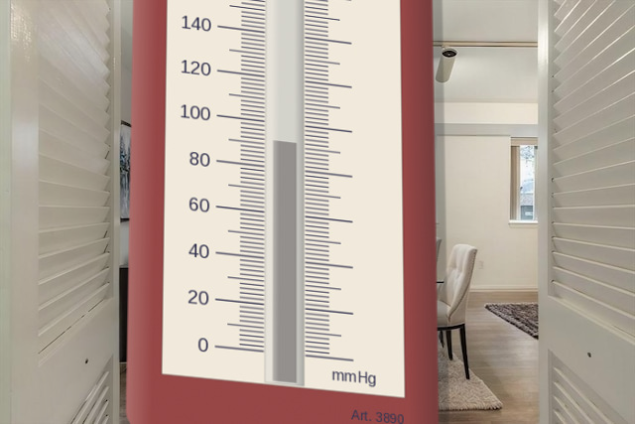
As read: 92; mmHg
